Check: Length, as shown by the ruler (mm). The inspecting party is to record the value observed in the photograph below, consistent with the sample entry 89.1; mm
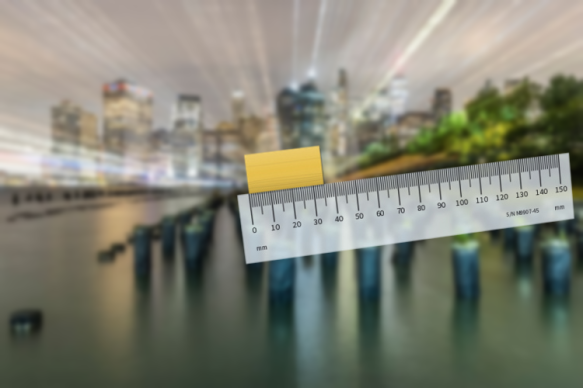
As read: 35; mm
